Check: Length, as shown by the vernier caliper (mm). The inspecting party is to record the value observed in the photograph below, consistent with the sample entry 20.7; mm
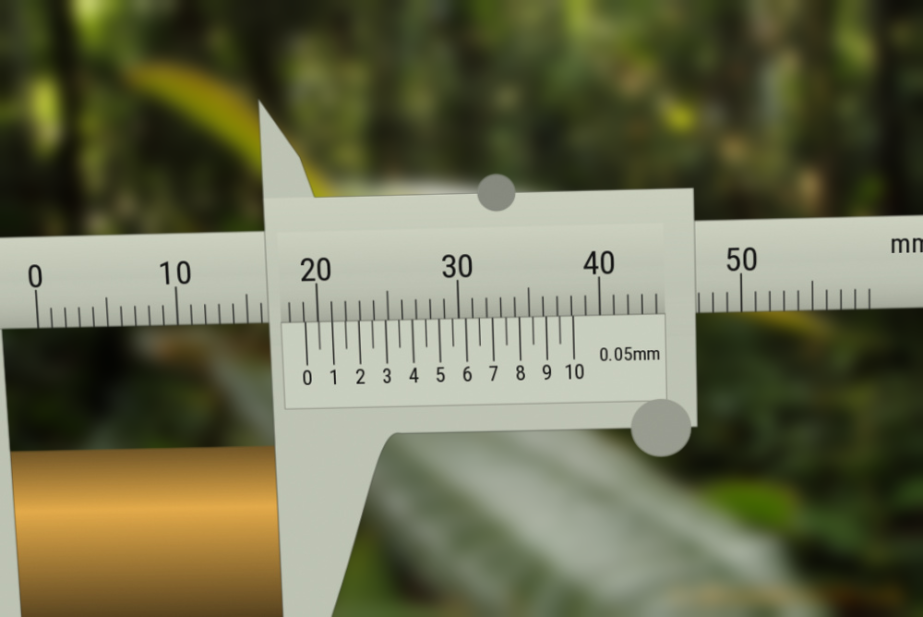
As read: 19.1; mm
